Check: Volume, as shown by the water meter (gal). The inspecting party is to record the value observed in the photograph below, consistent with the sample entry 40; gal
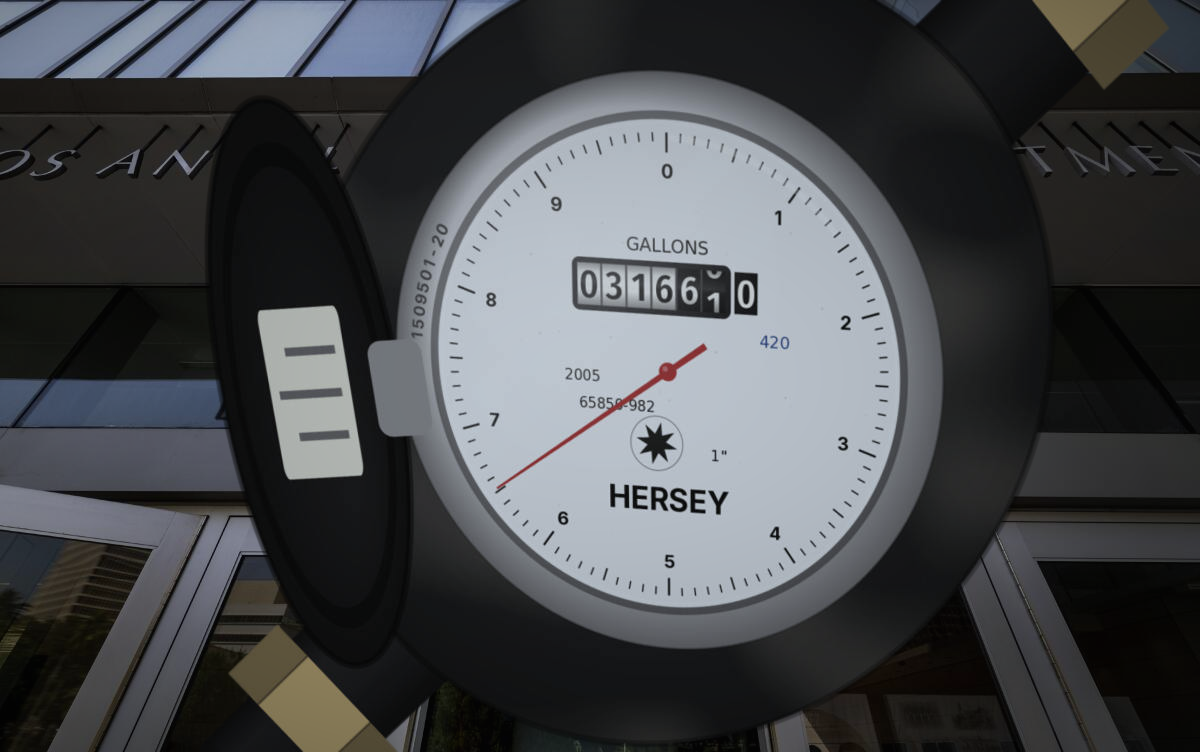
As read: 316606.5; gal
